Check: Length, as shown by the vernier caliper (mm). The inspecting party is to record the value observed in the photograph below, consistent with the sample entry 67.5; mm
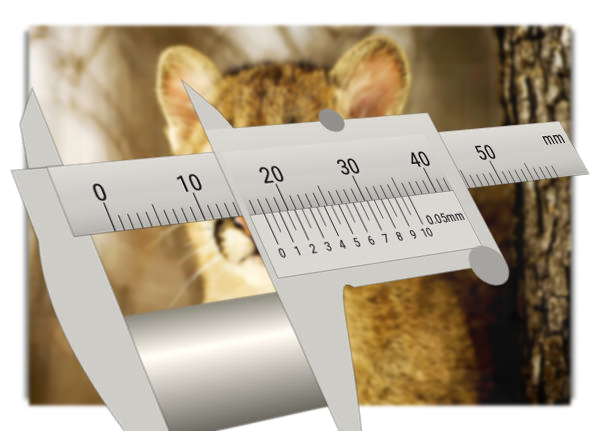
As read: 17.0; mm
